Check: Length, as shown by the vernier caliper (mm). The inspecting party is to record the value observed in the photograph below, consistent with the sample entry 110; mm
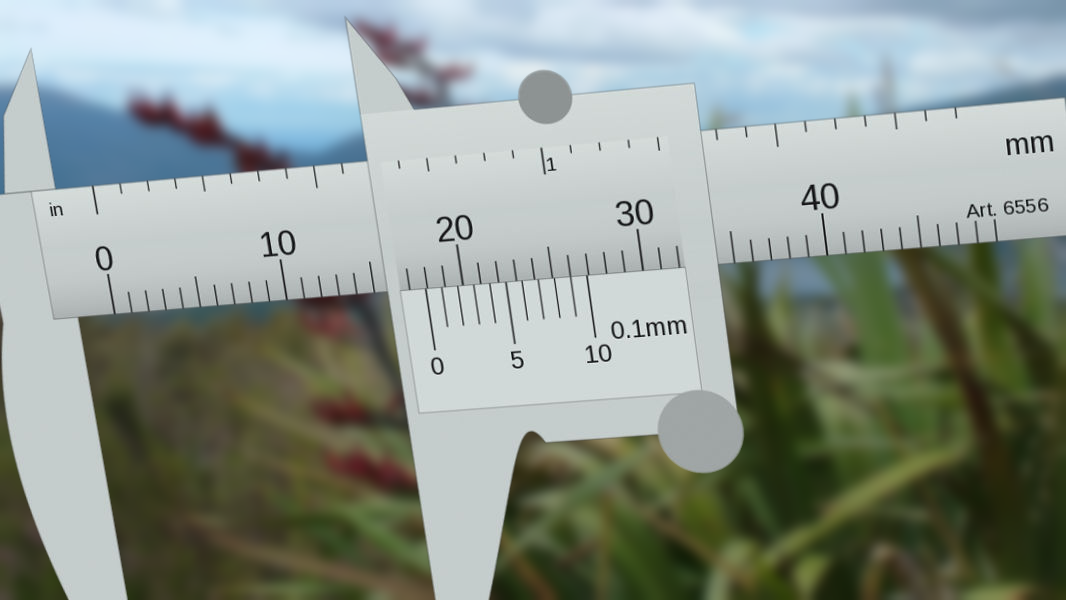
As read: 17.9; mm
